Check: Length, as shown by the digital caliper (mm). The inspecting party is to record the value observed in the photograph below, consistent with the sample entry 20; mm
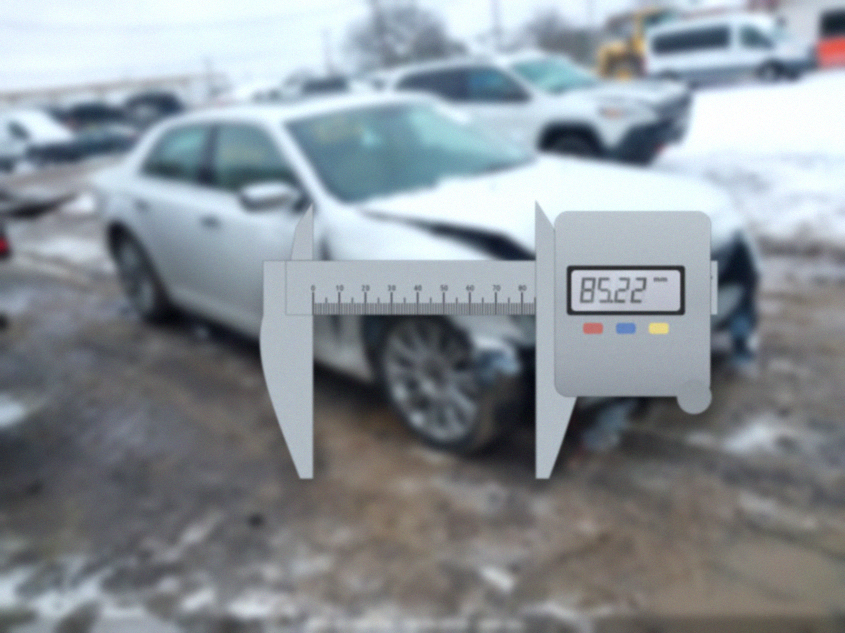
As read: 85.22; mm
